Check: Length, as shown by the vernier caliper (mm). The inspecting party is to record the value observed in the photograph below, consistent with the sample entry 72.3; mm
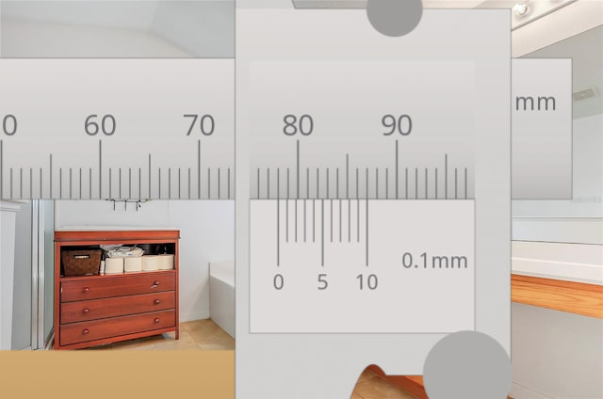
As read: 78.0; mm
